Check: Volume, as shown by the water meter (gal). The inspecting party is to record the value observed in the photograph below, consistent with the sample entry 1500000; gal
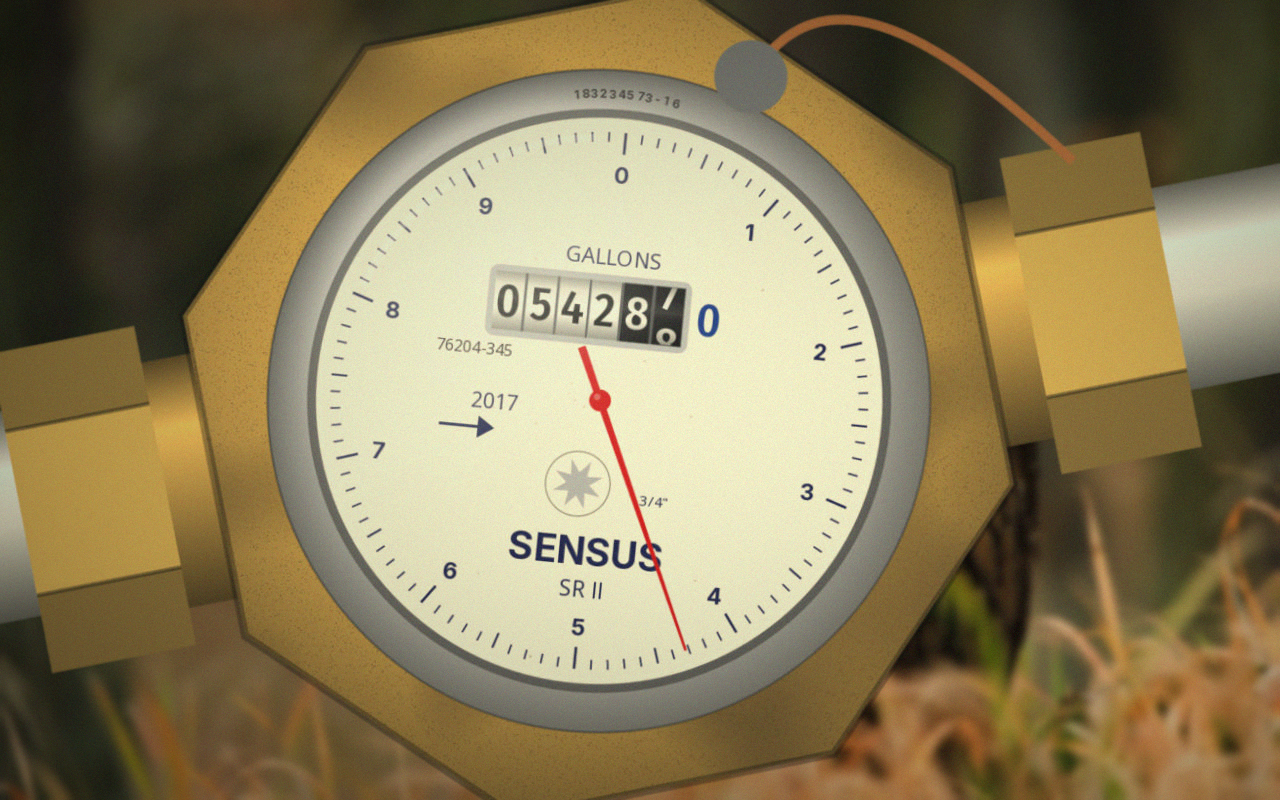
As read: 542874.3; gal
